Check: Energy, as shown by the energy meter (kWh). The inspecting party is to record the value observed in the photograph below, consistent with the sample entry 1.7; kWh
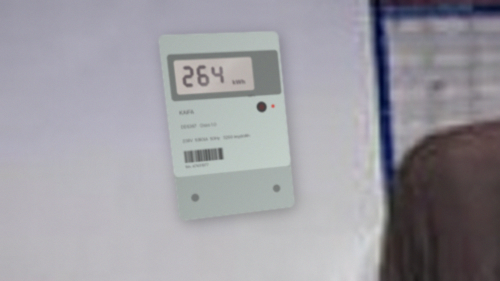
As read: 264; kWh
